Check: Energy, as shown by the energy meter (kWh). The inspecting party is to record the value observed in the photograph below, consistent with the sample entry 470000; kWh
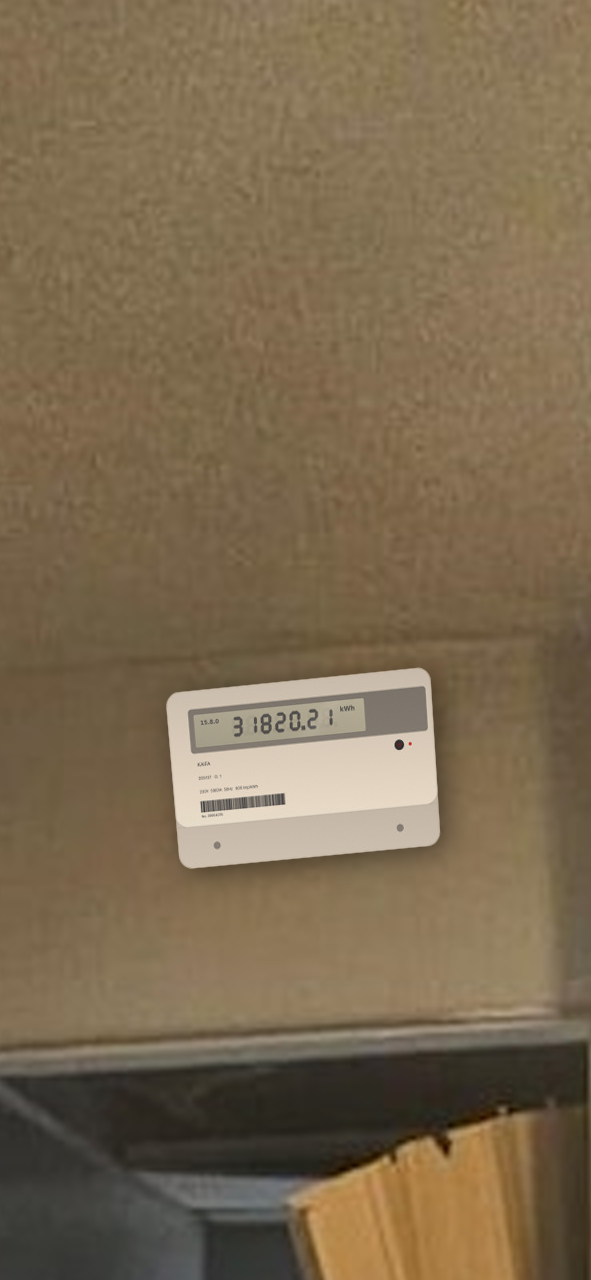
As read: 31820.21; kWh
